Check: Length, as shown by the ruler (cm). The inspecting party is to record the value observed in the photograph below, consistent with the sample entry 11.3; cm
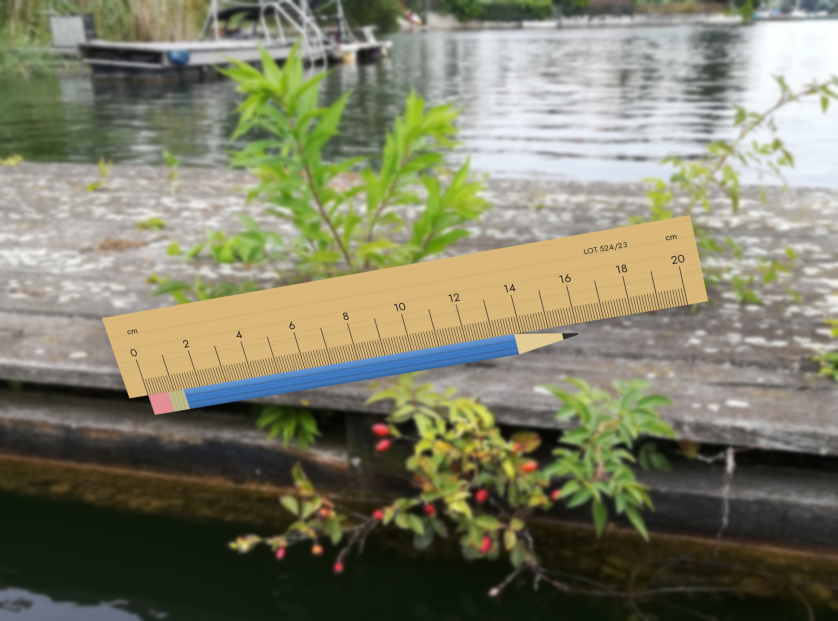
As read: 16; cm
